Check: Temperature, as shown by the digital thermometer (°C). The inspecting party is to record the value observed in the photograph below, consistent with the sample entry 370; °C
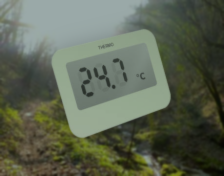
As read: 24.7; °C
